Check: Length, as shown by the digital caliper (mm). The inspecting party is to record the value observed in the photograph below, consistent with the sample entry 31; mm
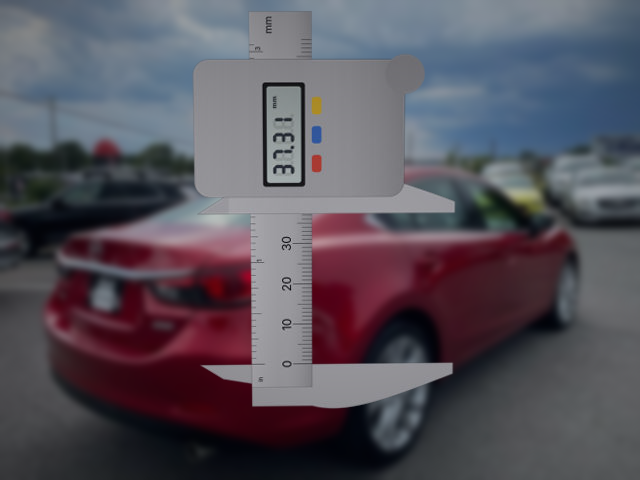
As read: 37.31; mm
